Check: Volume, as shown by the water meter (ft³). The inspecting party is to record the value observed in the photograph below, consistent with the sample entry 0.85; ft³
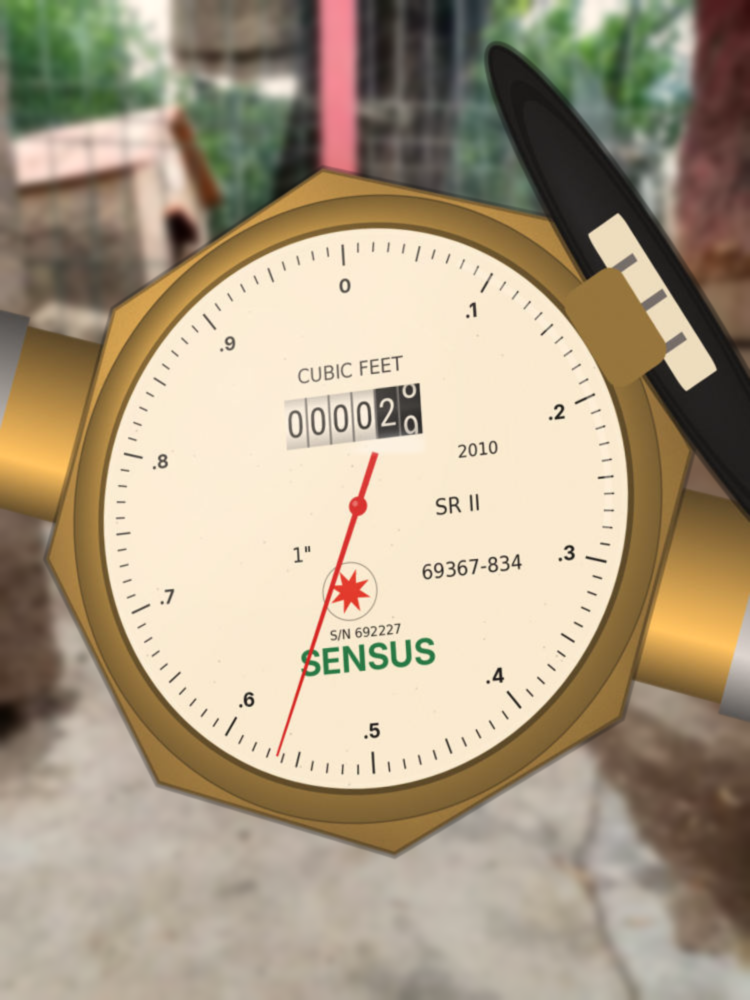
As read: 28.56; ft³
